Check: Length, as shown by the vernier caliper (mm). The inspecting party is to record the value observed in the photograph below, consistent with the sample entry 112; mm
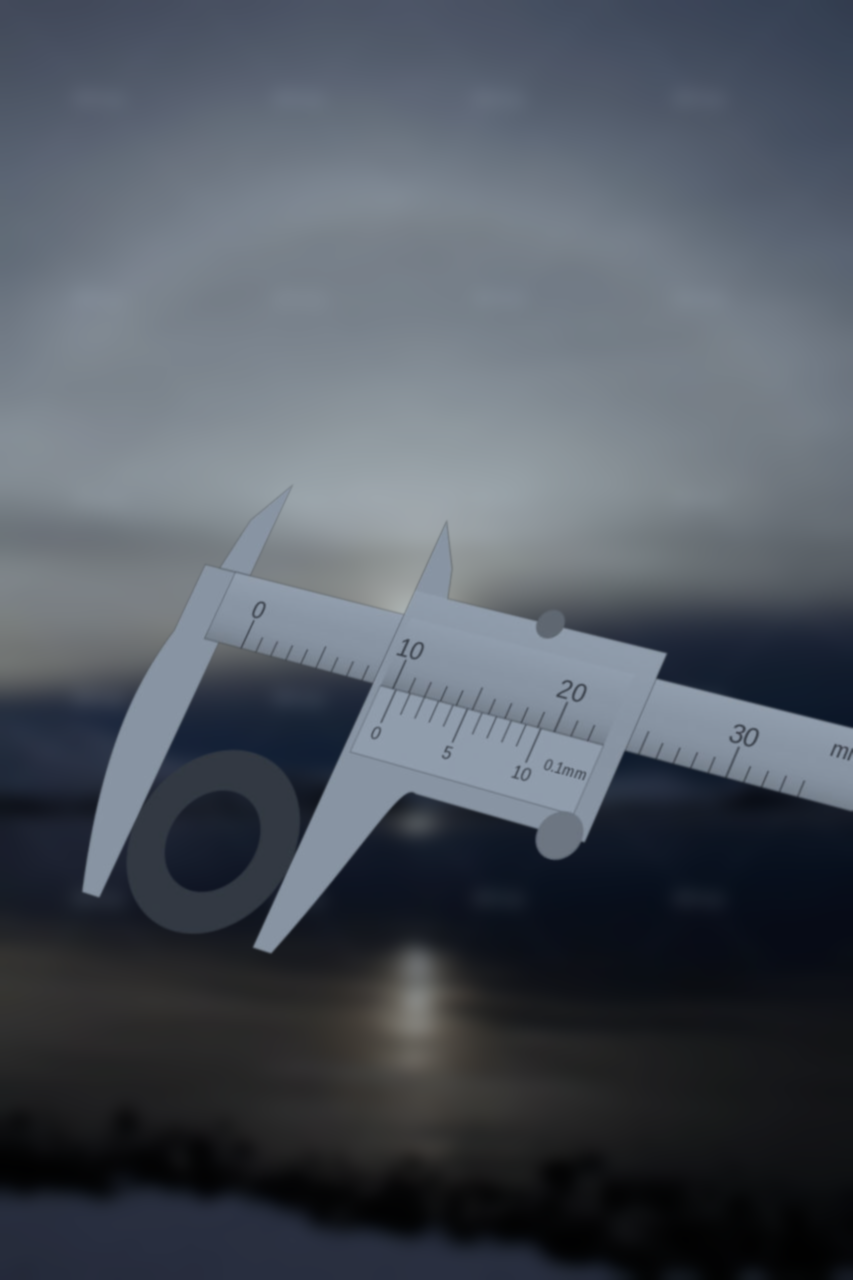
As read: 10.2; mm
